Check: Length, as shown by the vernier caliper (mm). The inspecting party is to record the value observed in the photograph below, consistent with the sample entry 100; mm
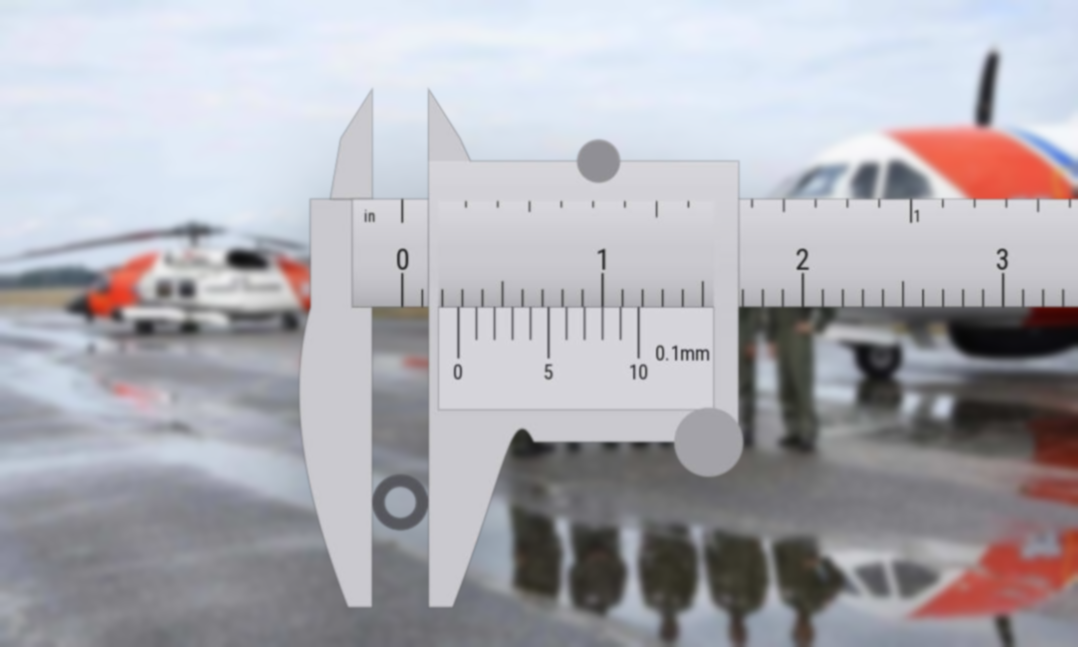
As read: 2.8; mm
